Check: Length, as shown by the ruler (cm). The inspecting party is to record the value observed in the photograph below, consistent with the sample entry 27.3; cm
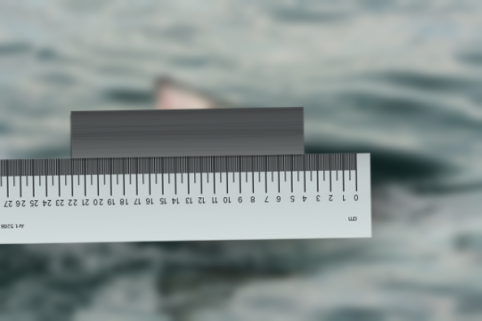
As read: 18; cm
